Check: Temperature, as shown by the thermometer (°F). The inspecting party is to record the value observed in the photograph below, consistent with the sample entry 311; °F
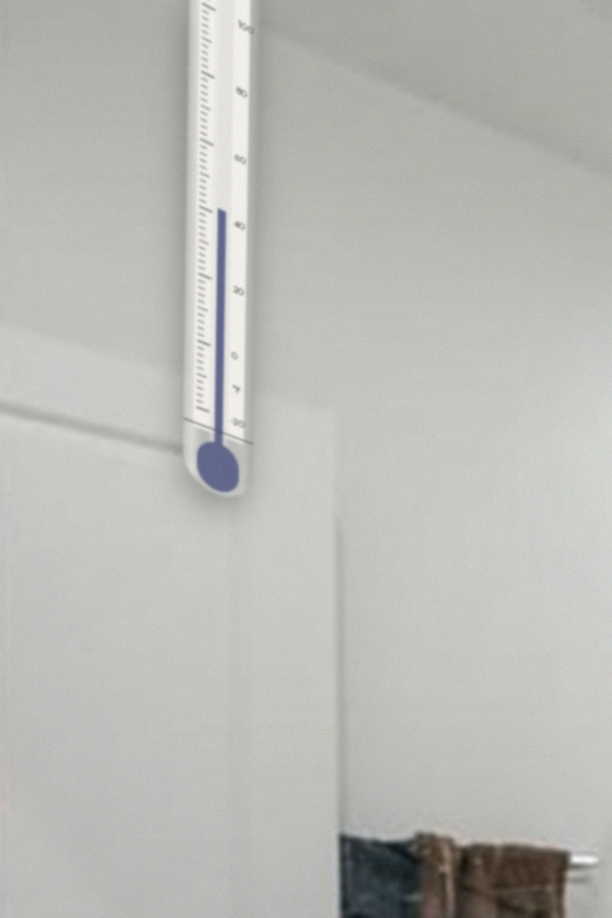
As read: 42; °F
